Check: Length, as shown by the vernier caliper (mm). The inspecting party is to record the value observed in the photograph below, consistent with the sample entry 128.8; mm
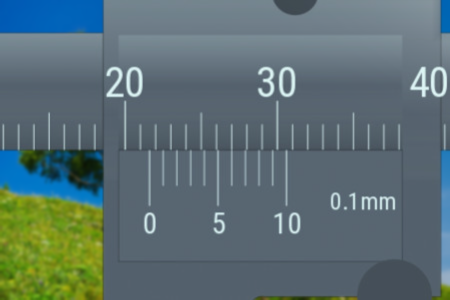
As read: 21.6; mm
